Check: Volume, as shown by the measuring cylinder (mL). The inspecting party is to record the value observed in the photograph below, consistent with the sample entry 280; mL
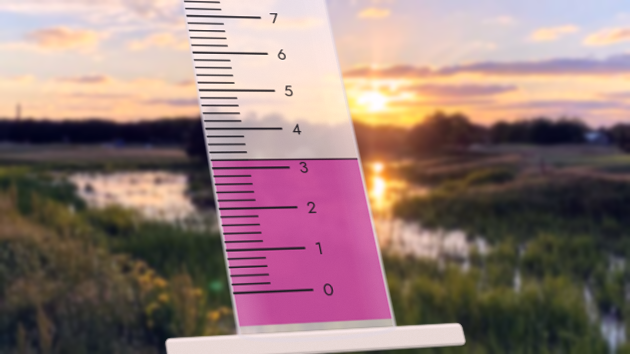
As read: 3.2; mL
